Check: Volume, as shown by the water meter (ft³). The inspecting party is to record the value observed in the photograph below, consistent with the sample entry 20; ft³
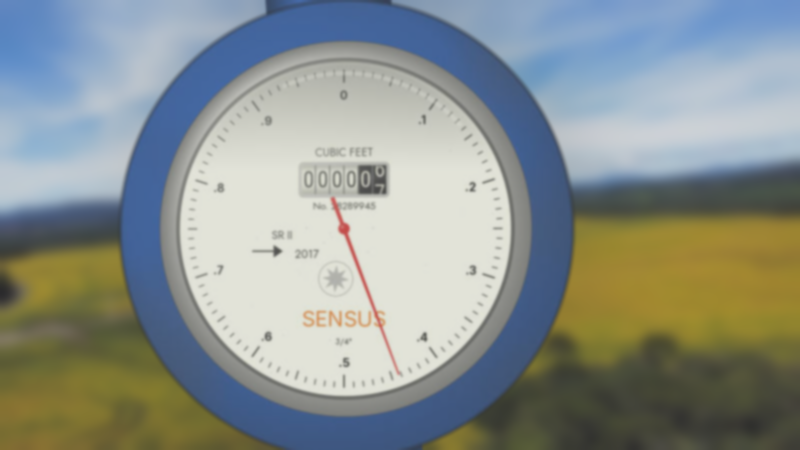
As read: 6.44; ft³
